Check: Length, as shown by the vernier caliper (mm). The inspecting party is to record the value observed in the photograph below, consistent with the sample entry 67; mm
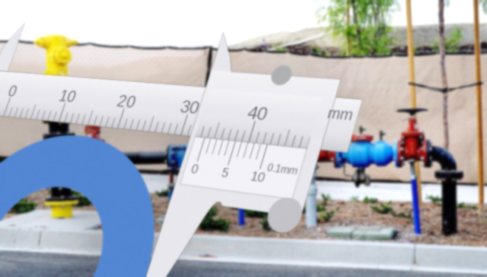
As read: 33.6; mm
